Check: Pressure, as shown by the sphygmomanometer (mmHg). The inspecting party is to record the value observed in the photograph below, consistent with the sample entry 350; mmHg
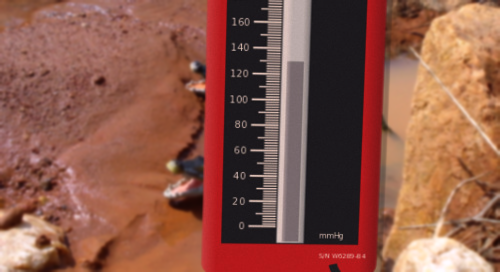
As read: 130; mmHg
